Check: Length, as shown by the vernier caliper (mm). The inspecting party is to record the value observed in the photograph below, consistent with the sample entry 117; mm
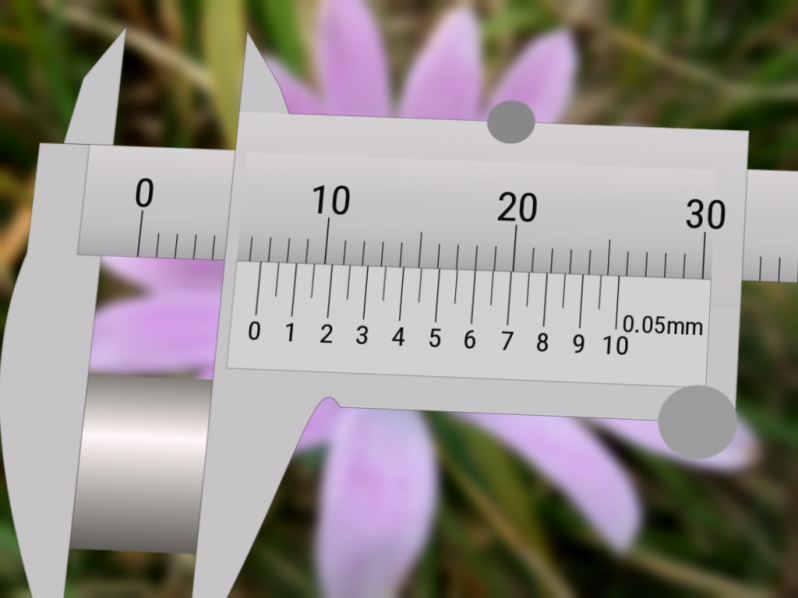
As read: 6.6; mm
